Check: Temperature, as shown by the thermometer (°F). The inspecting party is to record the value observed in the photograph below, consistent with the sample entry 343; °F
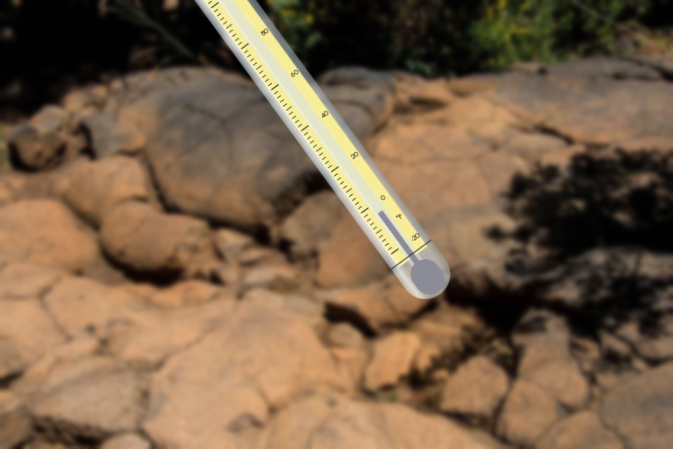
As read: -4; °F
